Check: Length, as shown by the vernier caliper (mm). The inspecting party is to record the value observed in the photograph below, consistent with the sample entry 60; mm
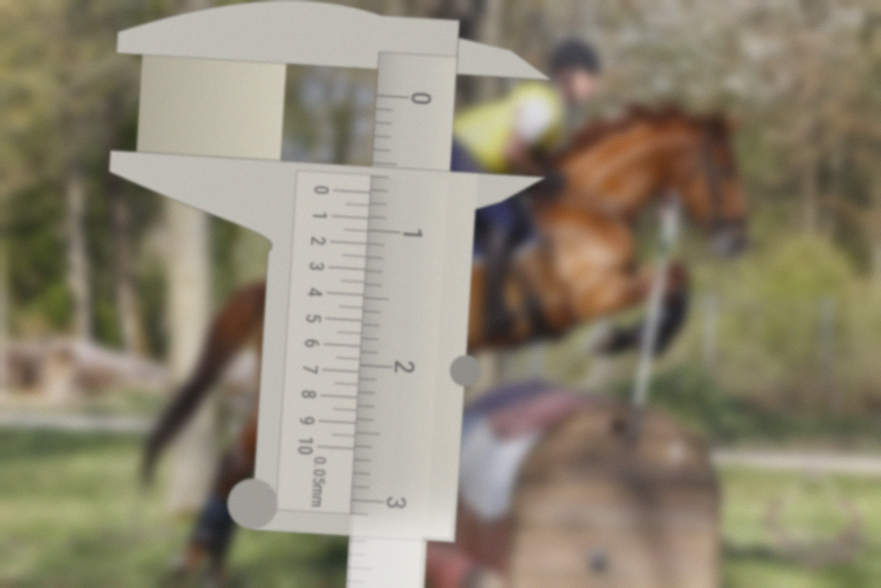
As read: 7.2; mm
